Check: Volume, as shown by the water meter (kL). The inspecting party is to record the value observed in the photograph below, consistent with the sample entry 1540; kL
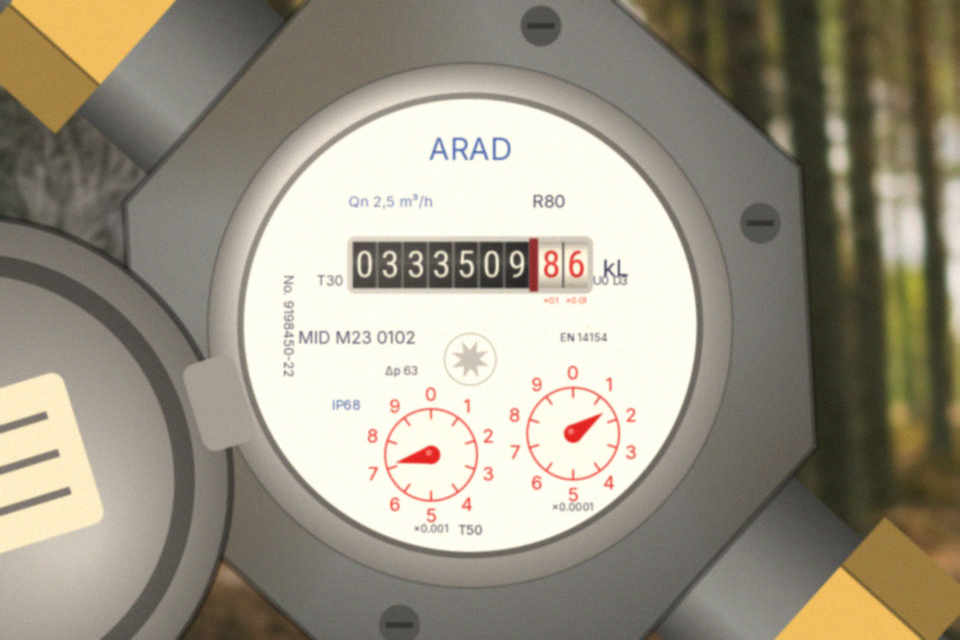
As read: 333509.8671; kL
